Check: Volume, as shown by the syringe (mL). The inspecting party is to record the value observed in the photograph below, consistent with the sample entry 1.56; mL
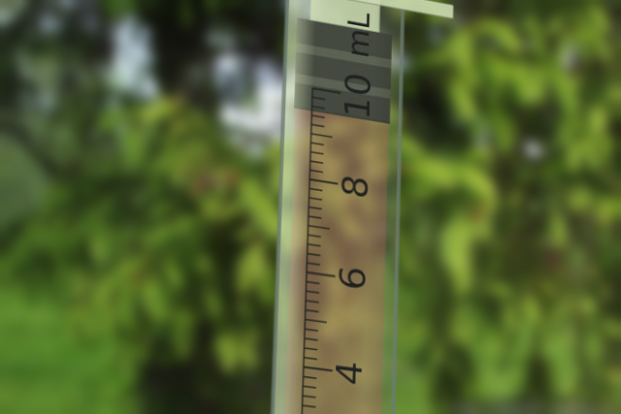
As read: 9.5; mL
